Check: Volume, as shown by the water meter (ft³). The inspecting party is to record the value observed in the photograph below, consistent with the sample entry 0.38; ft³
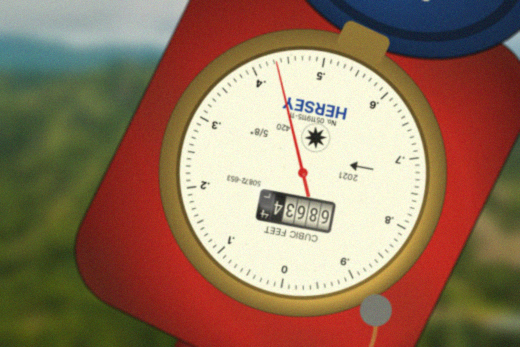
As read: 686344.43; ft³
